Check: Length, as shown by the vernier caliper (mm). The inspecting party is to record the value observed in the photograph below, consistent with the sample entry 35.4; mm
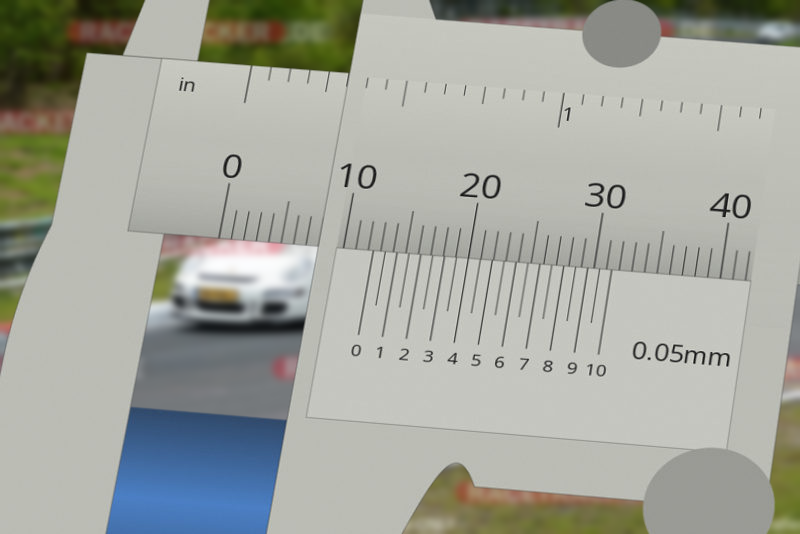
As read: 12.4; mm
